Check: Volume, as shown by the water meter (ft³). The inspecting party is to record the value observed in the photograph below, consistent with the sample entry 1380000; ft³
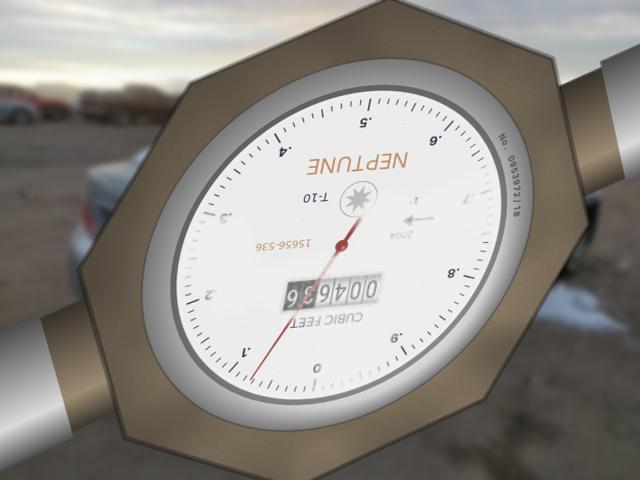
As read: 4636.07; ft³
